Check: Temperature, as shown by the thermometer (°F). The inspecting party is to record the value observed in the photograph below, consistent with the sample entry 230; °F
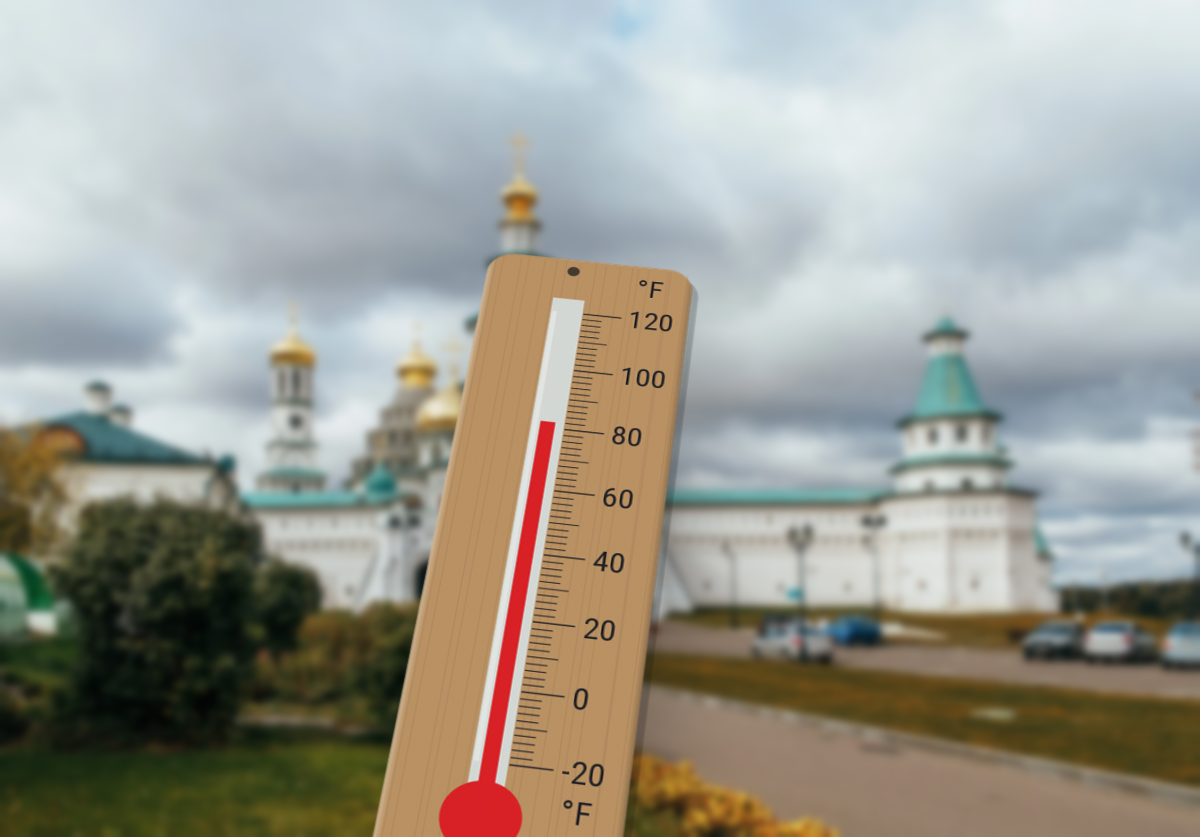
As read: 82; °F
